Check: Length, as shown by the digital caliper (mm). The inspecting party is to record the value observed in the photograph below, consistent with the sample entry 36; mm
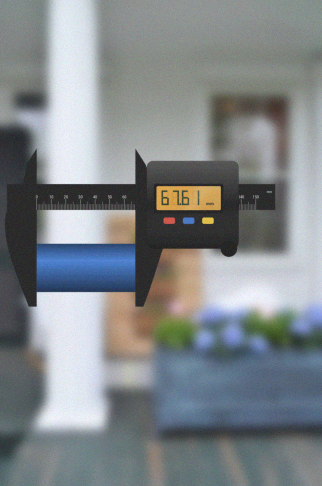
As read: 67.61; mm
